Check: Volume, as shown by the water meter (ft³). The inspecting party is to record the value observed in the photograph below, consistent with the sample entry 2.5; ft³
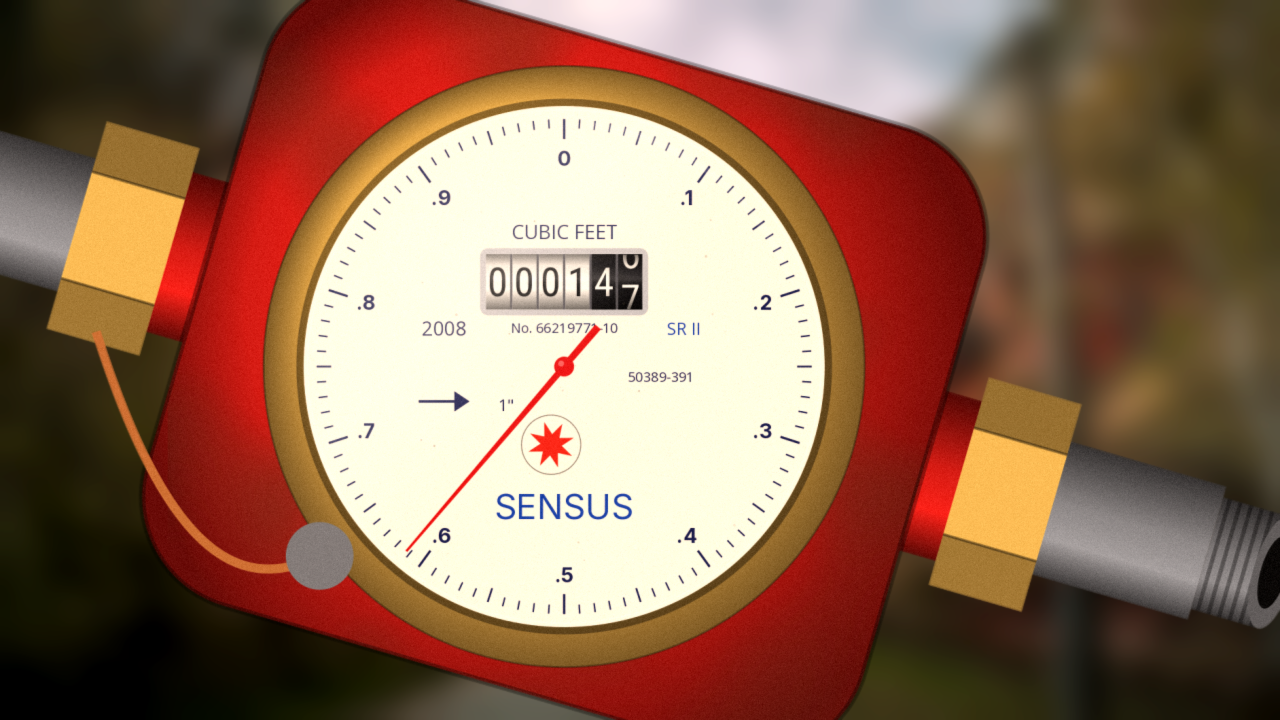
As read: 146.61; ft³
